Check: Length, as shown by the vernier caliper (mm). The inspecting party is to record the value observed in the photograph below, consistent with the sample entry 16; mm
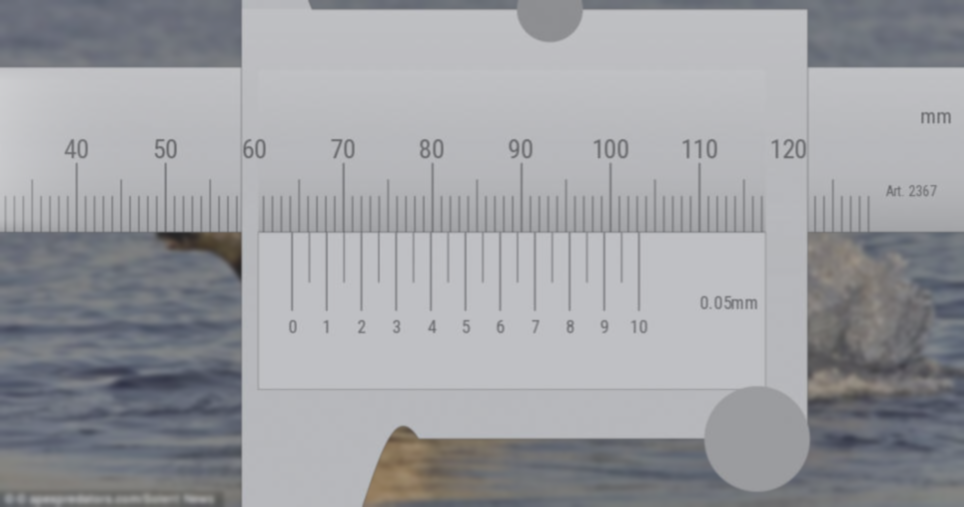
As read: 64.2; mm
